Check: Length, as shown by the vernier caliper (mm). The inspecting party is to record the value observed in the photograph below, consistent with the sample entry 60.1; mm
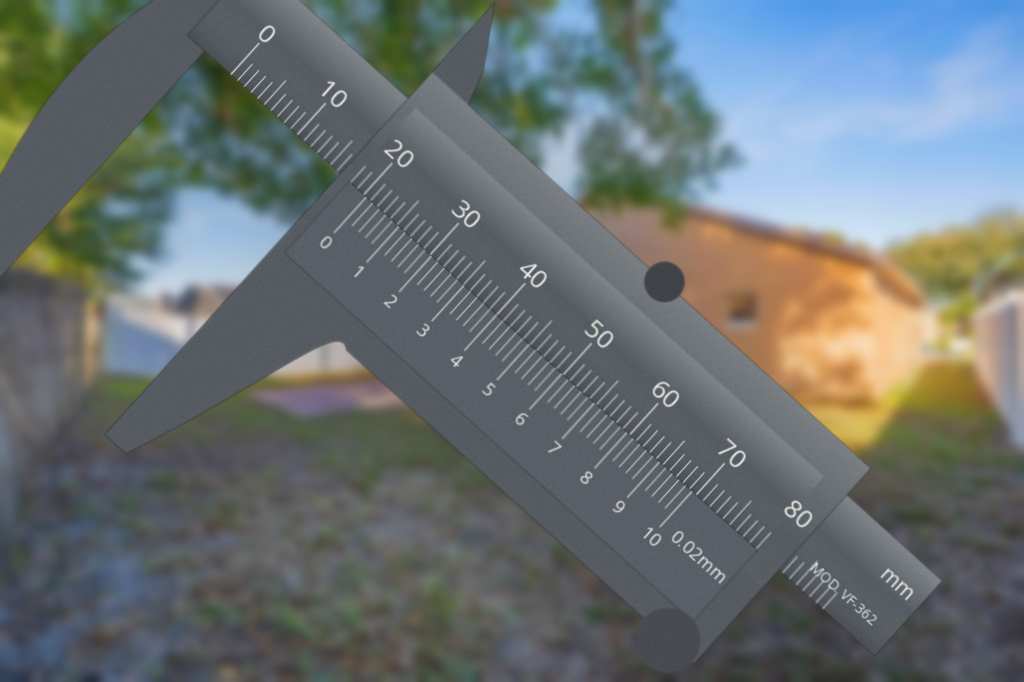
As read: 20.4; mm
